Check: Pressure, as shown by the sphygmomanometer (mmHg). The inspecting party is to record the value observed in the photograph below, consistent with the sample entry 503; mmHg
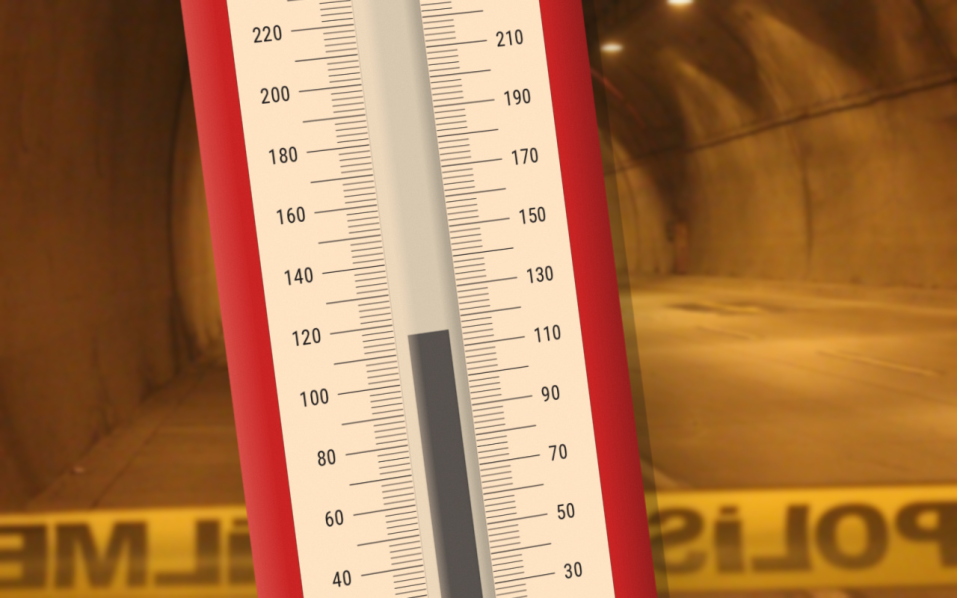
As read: 116; mmHg
